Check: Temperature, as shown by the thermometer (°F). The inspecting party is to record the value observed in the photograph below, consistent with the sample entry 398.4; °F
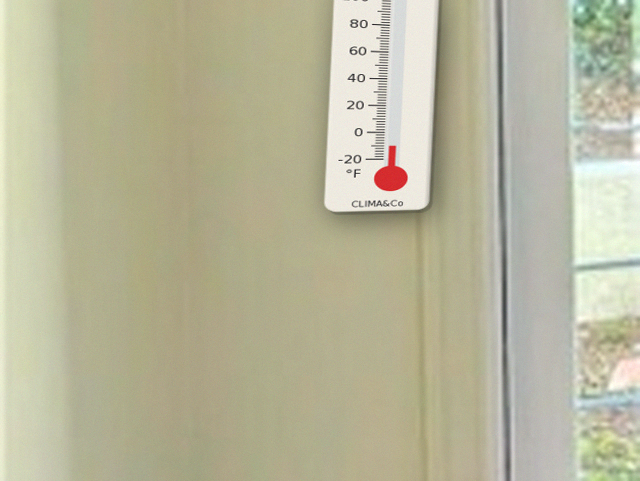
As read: -10; °F
